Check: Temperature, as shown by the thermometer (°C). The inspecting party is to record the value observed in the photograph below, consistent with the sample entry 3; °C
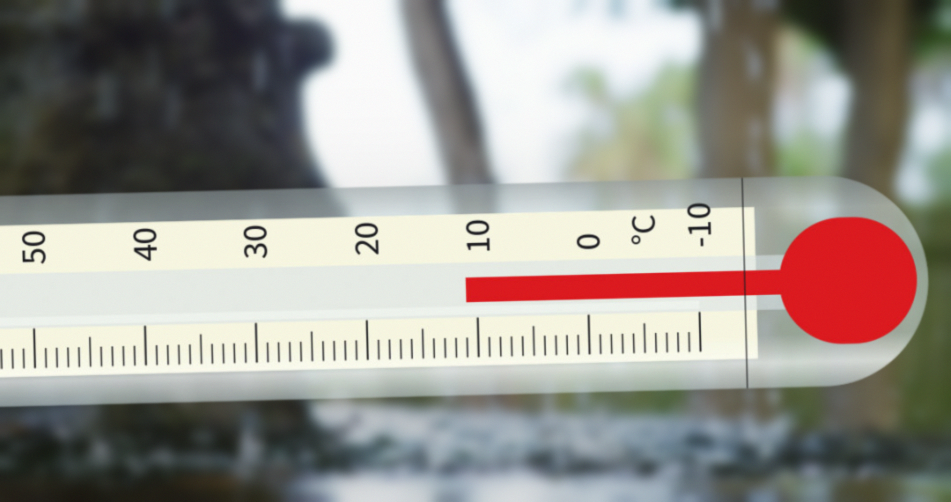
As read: 11; °C
